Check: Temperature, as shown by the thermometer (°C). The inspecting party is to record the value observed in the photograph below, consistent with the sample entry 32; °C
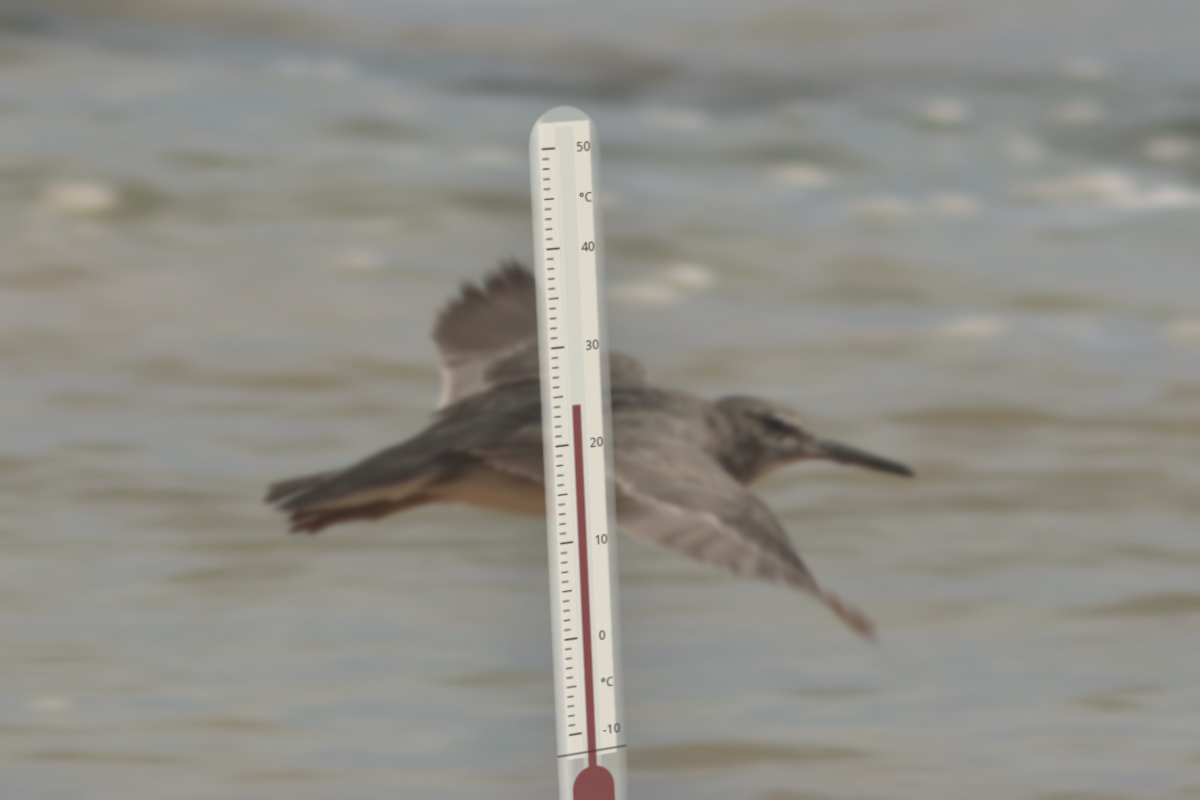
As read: 24; °C
